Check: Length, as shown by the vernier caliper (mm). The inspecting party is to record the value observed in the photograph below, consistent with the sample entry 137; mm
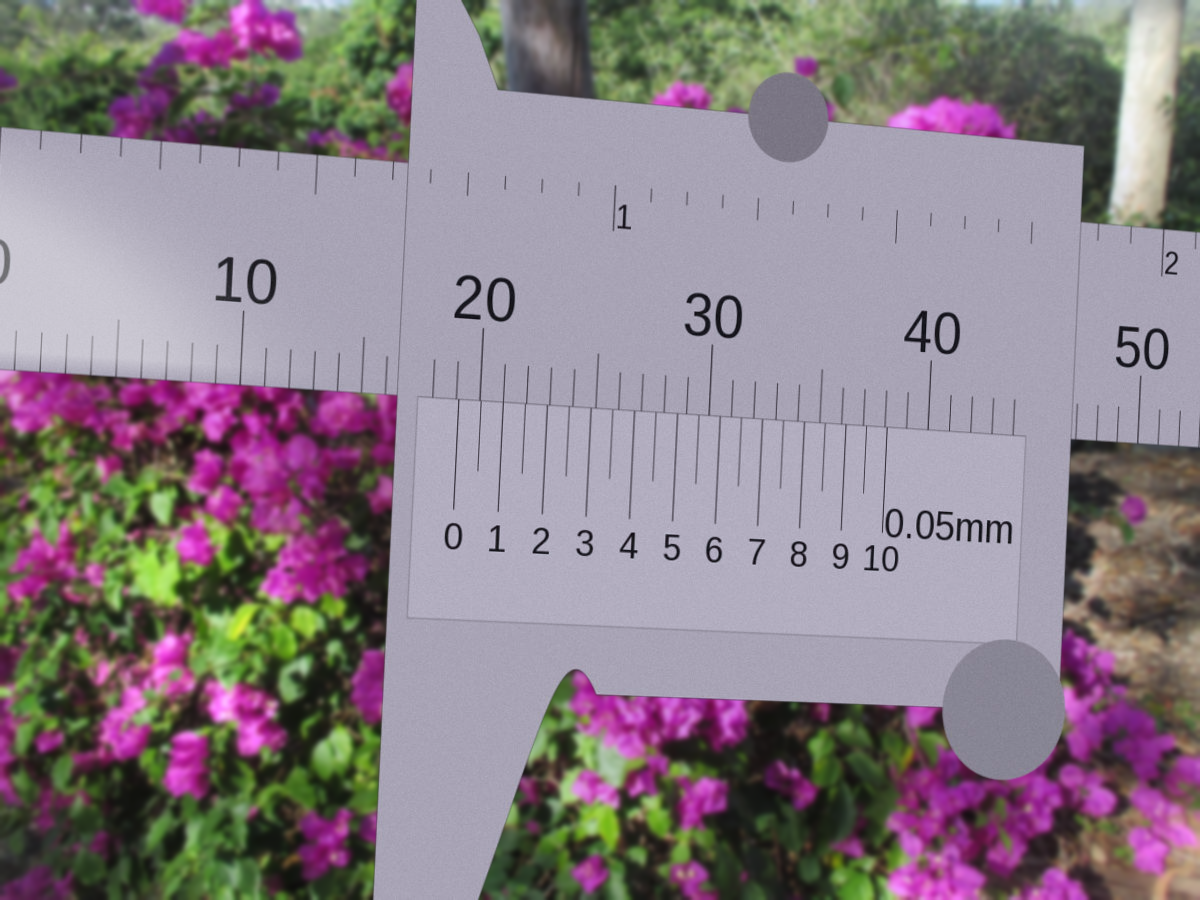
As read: 19.1; mm
